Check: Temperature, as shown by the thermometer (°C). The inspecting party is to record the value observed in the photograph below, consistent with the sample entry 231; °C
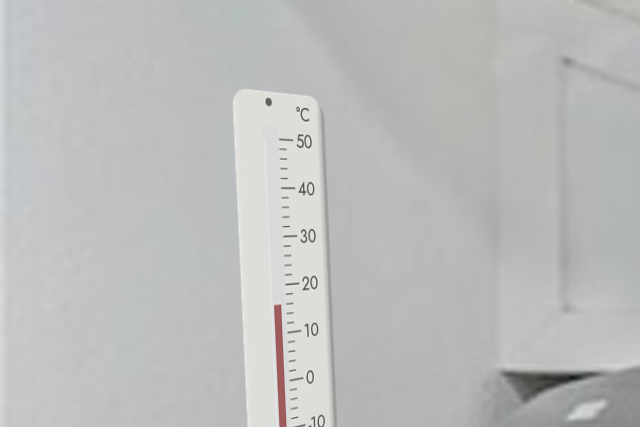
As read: 16; °C
